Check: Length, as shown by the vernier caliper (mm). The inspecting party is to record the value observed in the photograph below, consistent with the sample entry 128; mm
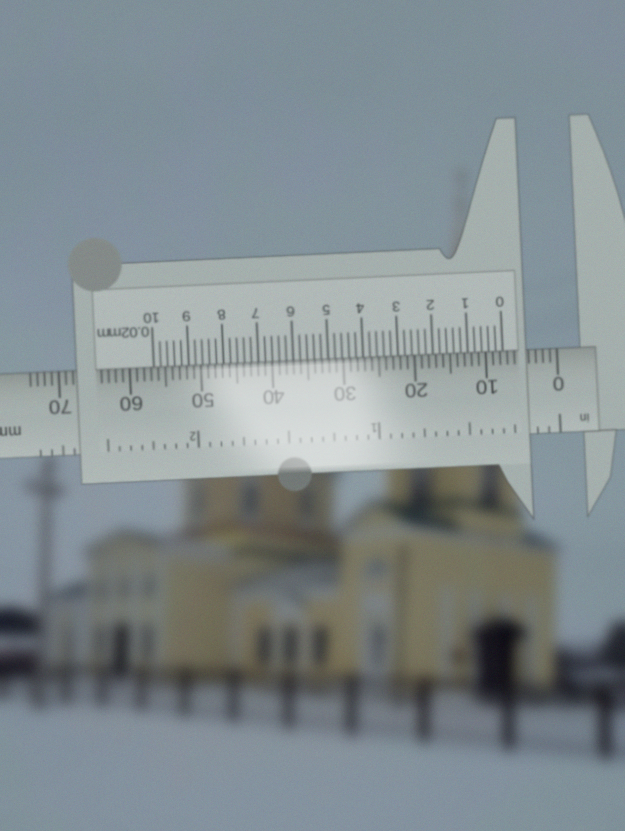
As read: 7.6; mm
